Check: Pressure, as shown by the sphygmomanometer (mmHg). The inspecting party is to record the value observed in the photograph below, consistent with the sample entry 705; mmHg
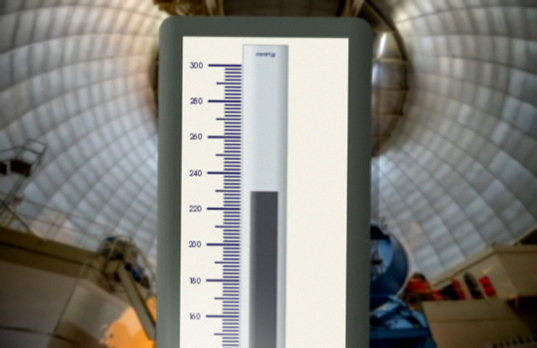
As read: 230; mmHg
